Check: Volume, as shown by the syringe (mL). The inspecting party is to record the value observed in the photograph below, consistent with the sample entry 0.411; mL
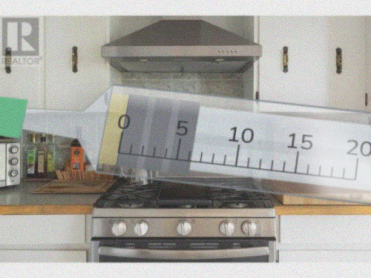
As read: 0; mL
